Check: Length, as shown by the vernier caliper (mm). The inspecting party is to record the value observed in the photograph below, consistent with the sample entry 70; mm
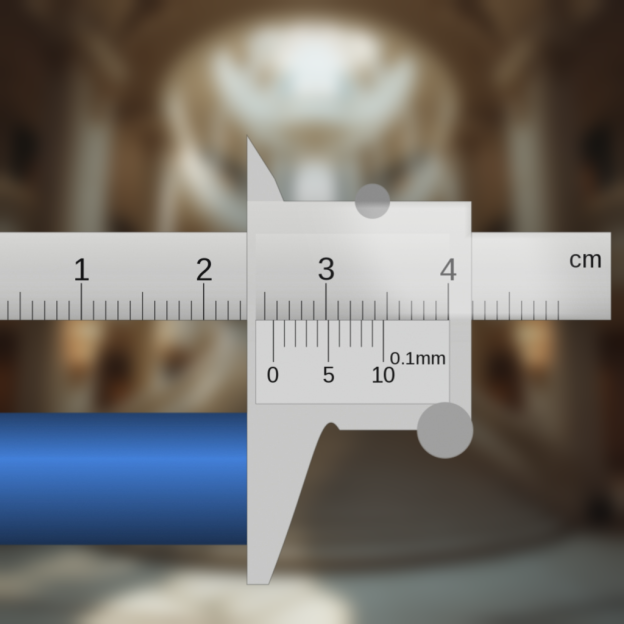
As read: 25.7; mm
